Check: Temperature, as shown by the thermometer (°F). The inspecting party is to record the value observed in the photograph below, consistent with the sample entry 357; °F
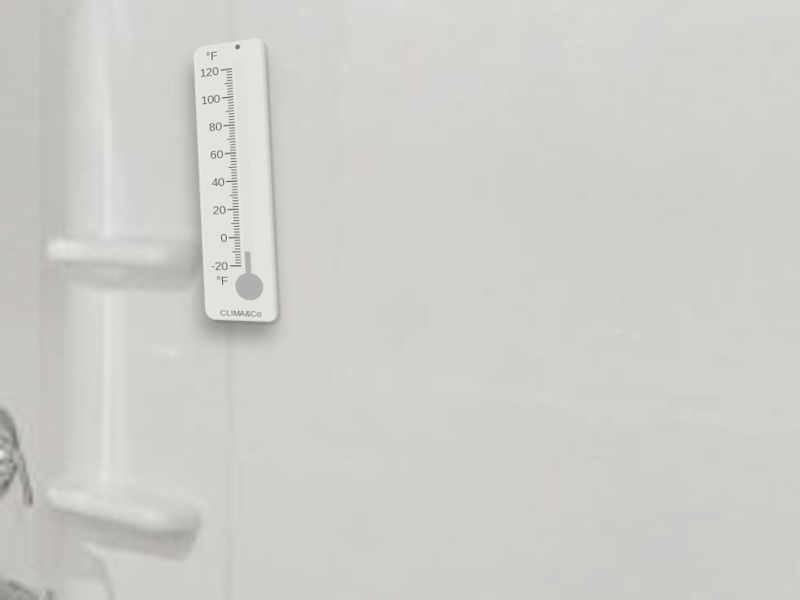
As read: -10; °F
